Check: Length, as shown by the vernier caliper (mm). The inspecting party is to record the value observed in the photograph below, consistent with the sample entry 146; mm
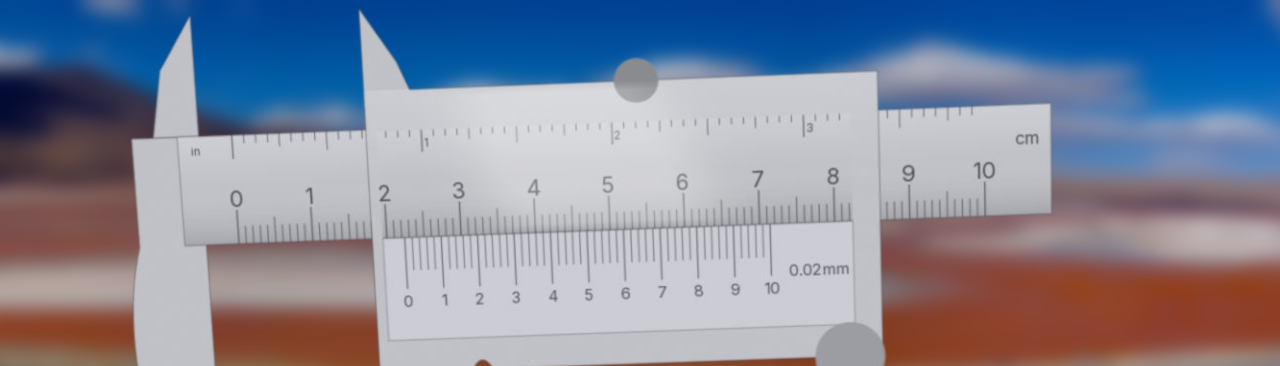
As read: 22.4; mm
